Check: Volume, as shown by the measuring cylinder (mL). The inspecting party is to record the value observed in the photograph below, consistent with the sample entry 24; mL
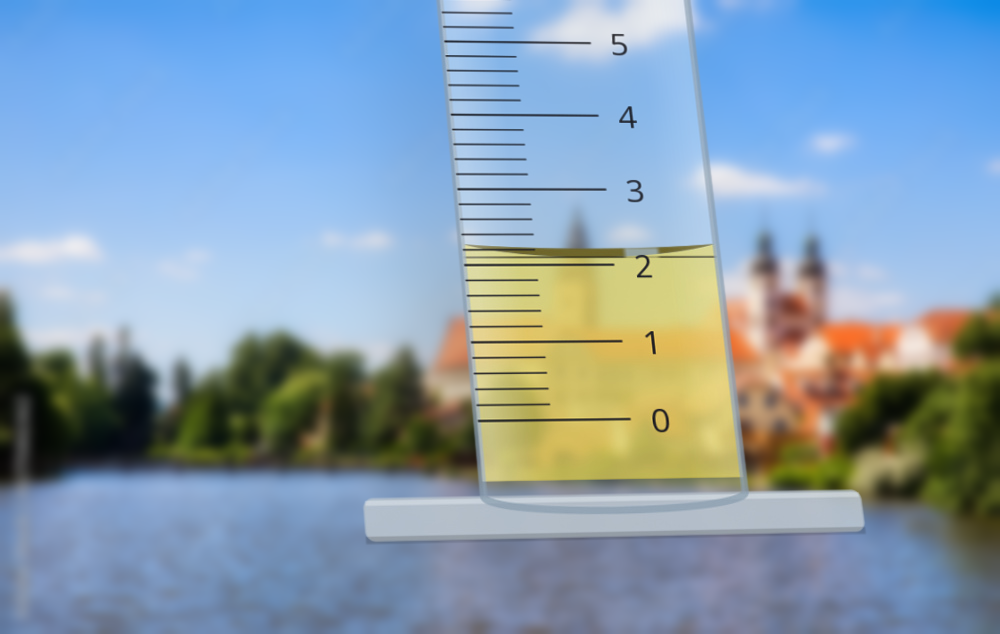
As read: 2.1; mL
